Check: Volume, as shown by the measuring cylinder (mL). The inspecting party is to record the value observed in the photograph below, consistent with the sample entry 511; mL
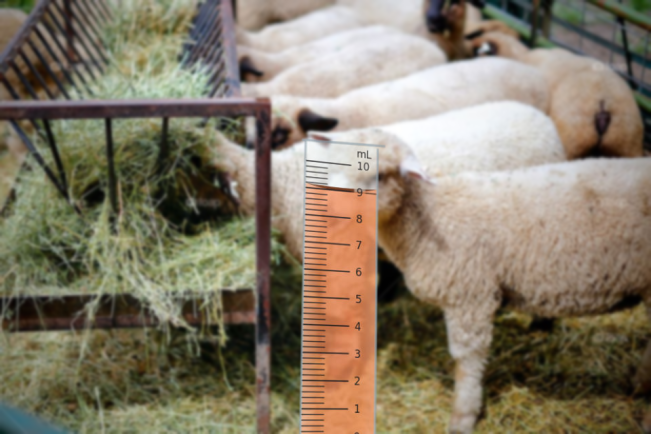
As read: 9; mL
